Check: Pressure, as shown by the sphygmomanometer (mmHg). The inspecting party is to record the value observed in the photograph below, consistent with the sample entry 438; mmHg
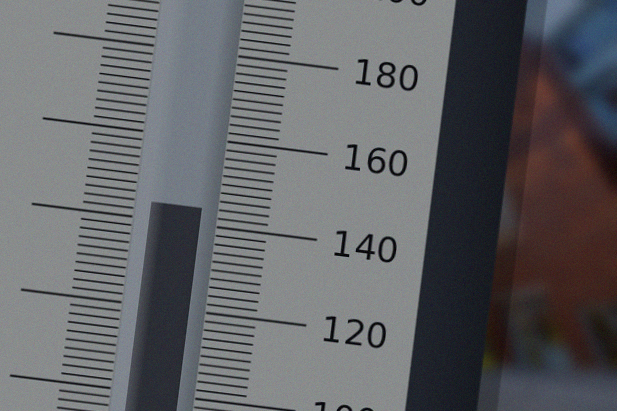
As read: 144; mmHg
